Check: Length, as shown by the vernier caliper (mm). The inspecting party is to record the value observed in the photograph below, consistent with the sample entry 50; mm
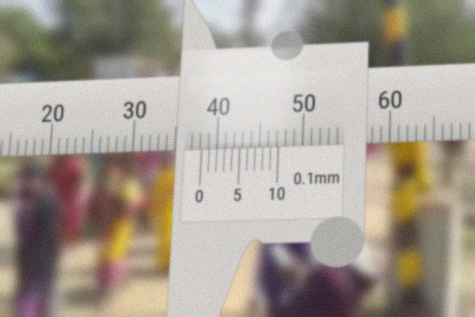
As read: 38.2; mm
